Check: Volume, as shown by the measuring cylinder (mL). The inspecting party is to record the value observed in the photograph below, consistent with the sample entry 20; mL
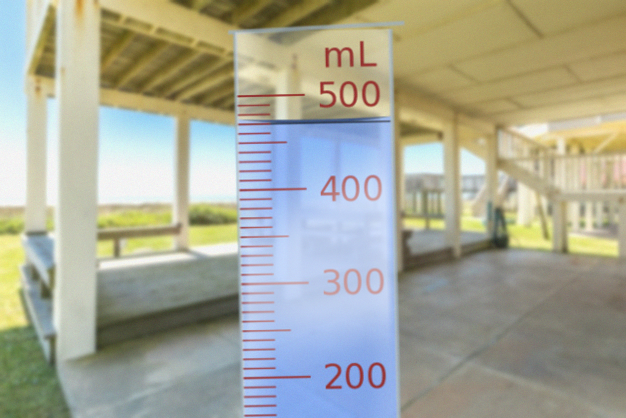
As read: 470; mL
